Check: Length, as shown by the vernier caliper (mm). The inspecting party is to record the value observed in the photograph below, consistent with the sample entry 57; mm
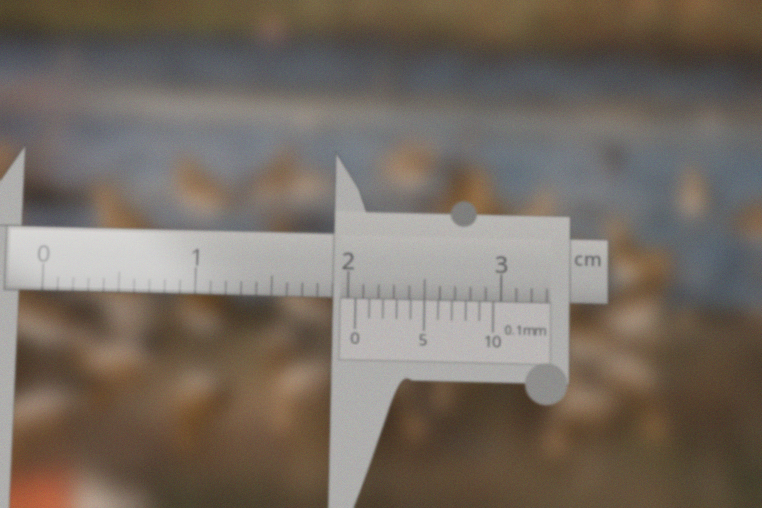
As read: 20.5; mm
